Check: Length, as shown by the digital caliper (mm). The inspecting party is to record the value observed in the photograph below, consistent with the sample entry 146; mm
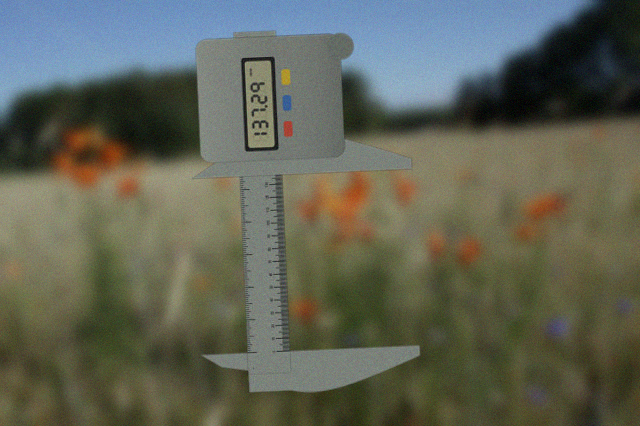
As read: 137.29; mm
